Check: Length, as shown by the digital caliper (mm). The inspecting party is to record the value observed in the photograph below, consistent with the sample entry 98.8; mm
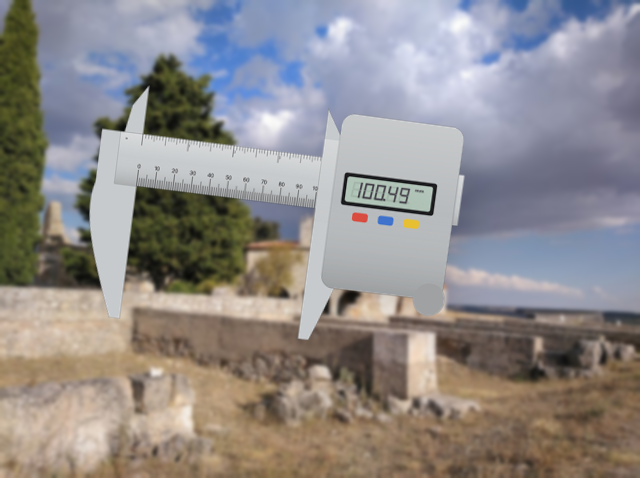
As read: 100.49; mm
